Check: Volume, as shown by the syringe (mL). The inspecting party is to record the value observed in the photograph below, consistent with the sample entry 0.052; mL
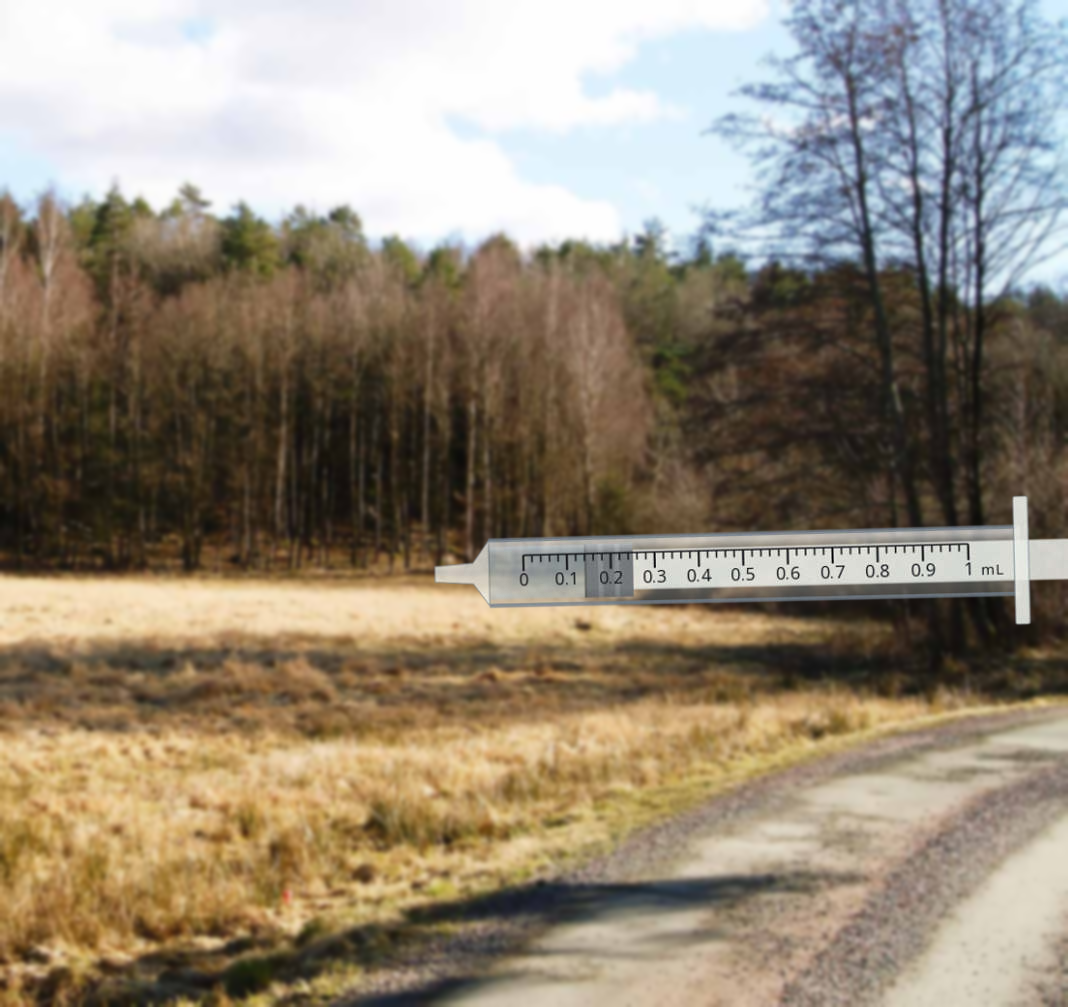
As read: 0.14; mL
